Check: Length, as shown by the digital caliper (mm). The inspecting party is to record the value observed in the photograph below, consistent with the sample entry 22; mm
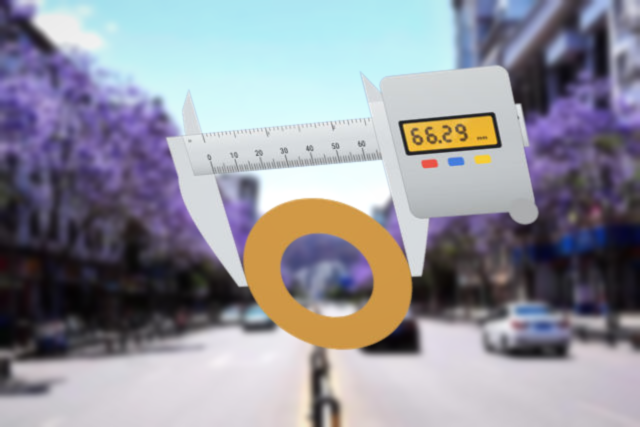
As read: 66.29; mm
